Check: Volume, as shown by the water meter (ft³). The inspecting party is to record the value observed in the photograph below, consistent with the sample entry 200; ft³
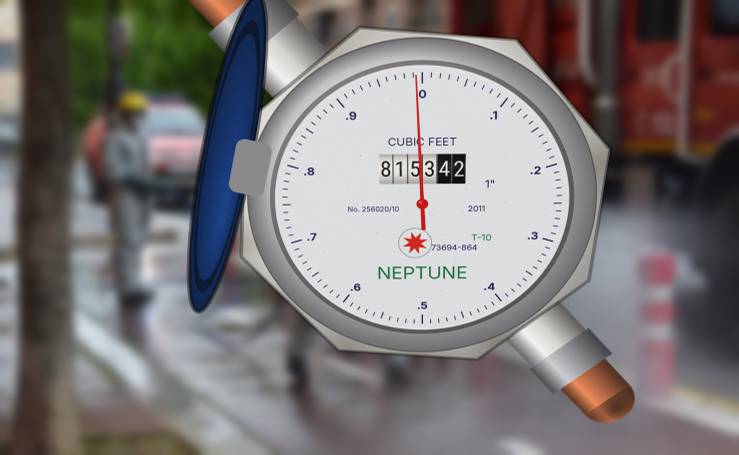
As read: 815341.99; ft³
